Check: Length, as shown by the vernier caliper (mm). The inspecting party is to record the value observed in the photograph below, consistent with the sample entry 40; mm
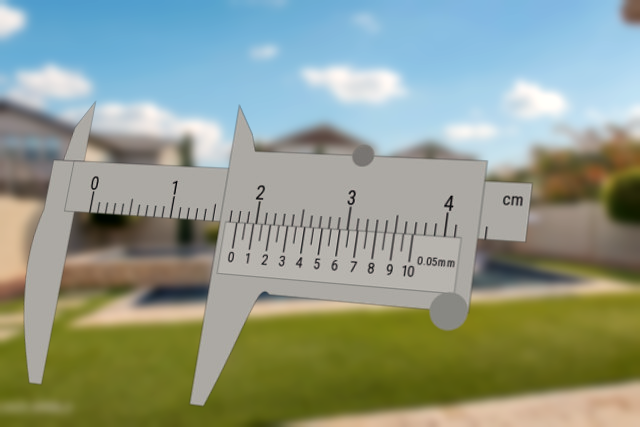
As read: 17.8; mm
